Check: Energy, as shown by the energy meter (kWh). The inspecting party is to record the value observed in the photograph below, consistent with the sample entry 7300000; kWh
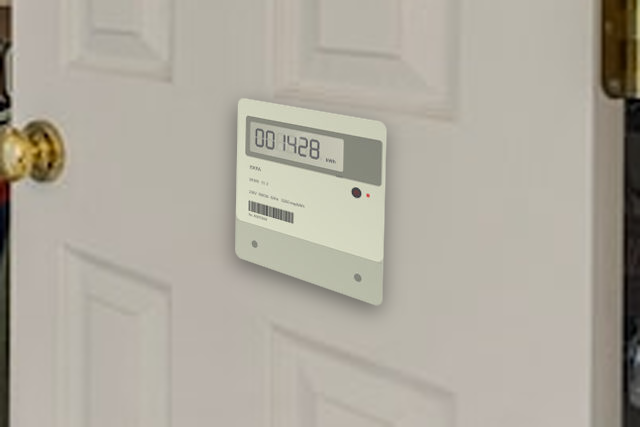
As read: 1428; kWh
